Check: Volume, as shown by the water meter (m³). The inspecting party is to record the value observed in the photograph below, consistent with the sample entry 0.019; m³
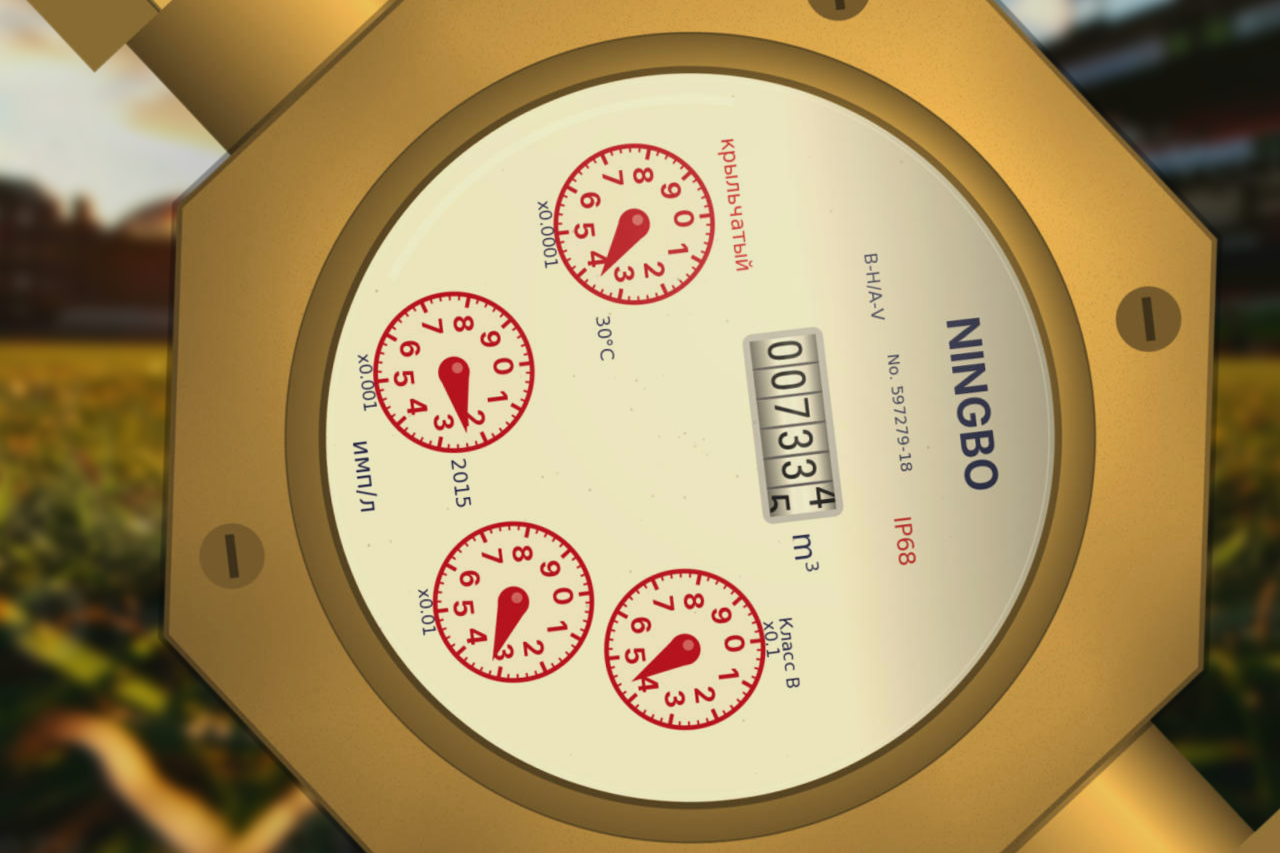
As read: 7334.4323; m³
